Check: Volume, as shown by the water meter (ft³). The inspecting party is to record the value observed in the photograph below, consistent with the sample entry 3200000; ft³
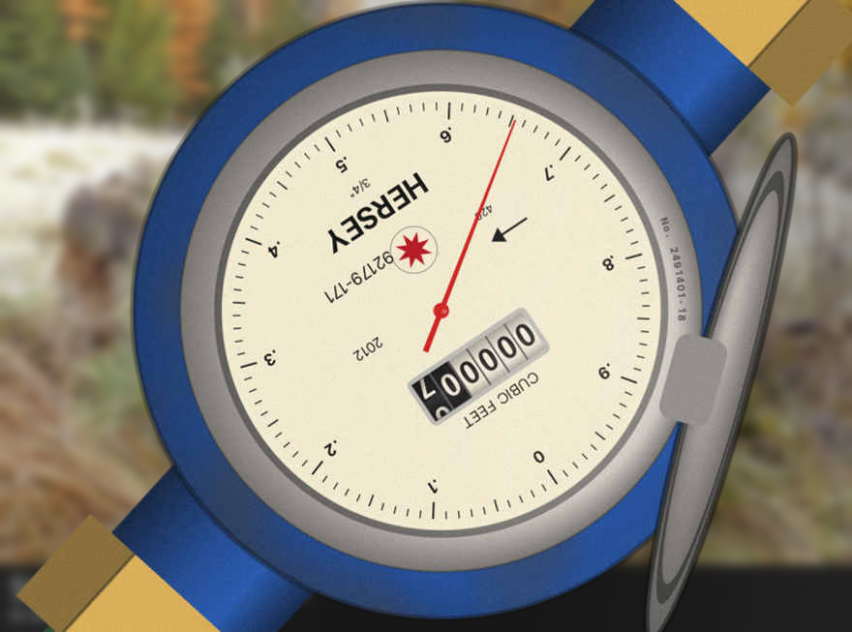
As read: 6.65; ft³
